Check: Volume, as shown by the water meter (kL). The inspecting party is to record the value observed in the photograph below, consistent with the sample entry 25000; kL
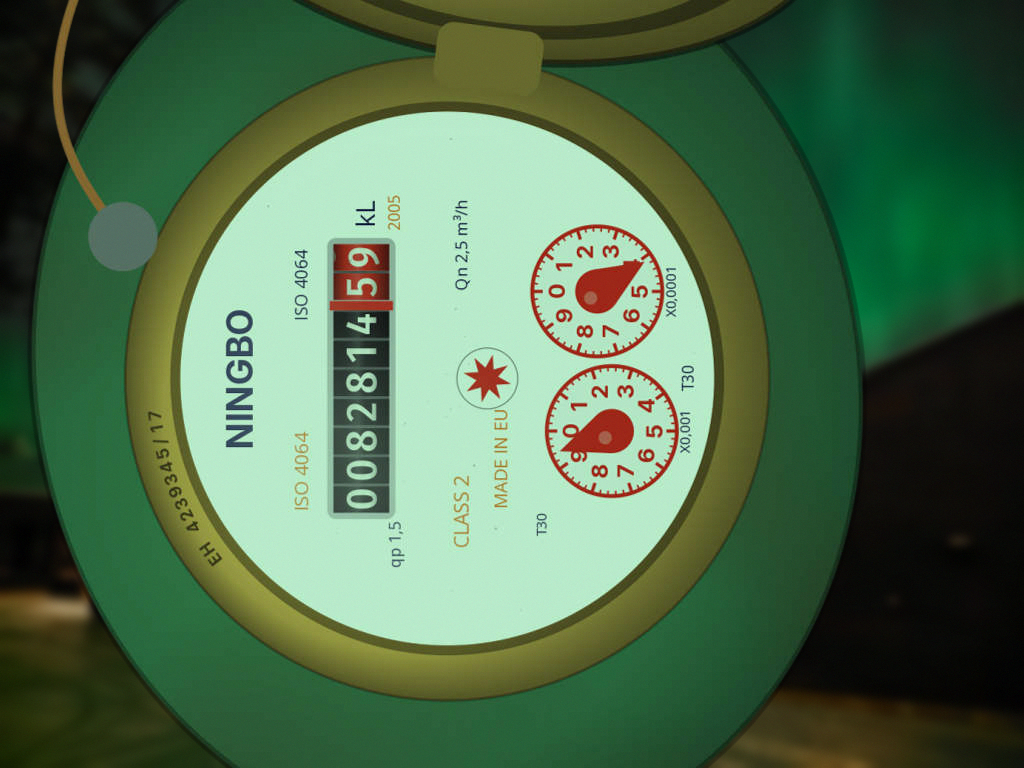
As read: 82814.5894; kL
